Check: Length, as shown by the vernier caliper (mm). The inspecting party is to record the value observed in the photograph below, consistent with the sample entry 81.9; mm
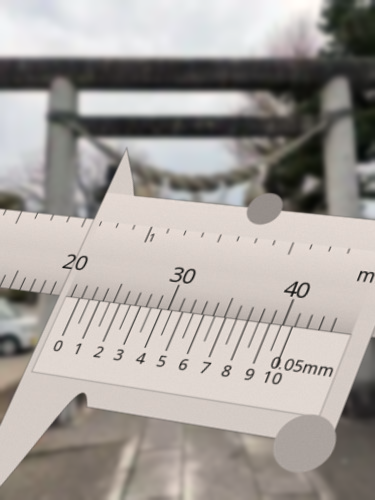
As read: 21.8; mm
